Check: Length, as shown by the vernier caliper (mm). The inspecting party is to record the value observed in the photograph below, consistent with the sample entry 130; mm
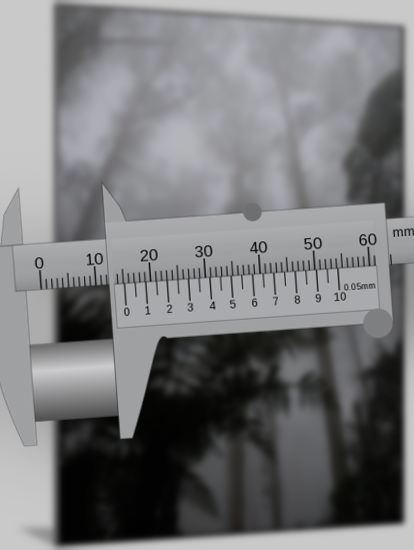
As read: 15.2; mm
